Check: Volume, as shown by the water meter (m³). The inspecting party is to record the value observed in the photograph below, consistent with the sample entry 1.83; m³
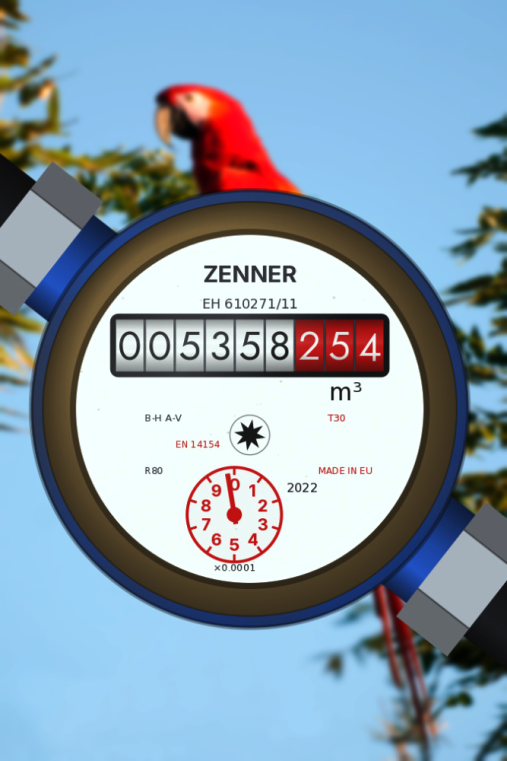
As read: 5358.2539; m³
